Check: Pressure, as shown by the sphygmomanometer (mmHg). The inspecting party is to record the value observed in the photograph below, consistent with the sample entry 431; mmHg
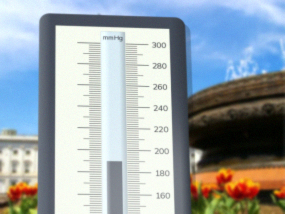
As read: 190; mmHg
